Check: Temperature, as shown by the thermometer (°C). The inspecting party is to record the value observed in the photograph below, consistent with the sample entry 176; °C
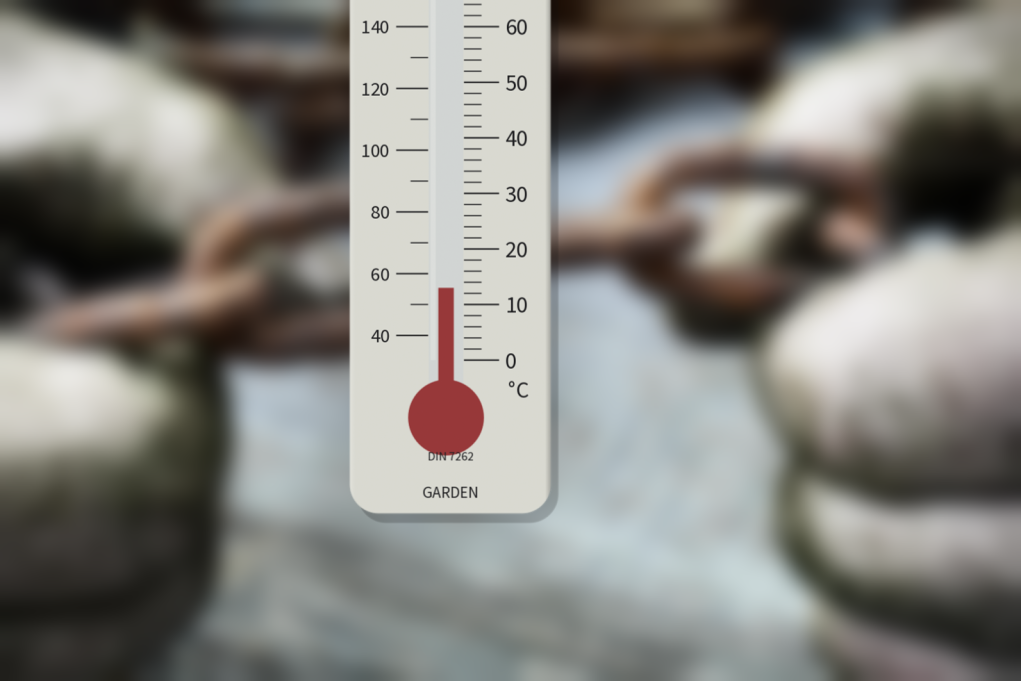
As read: 13; °C
